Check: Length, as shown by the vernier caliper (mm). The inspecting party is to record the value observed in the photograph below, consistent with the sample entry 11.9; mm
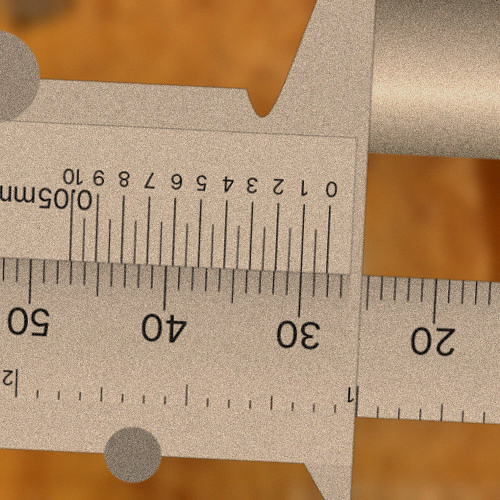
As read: 28.1; mm
